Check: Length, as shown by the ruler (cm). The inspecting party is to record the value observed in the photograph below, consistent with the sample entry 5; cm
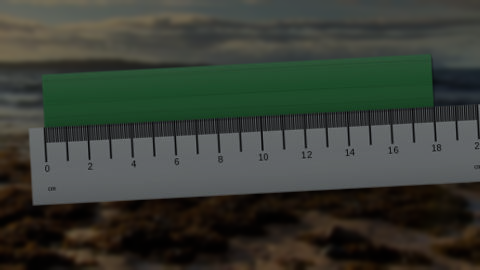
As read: 18; cm
